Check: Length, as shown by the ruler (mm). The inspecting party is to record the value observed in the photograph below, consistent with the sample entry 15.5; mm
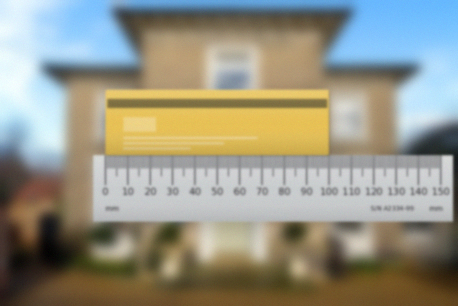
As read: 100; mm
